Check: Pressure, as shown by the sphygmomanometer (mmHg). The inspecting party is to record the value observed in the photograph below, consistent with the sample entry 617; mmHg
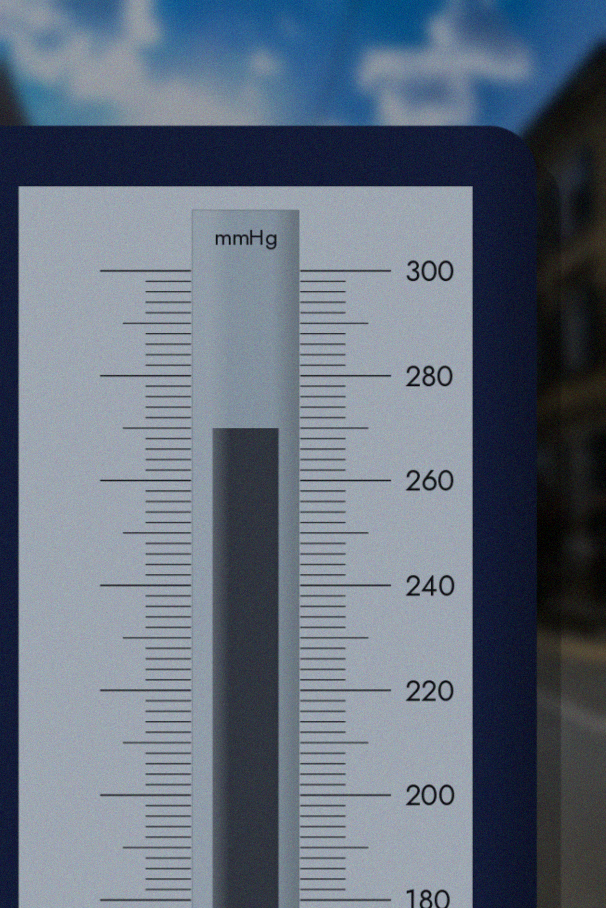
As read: 270; mmHg
